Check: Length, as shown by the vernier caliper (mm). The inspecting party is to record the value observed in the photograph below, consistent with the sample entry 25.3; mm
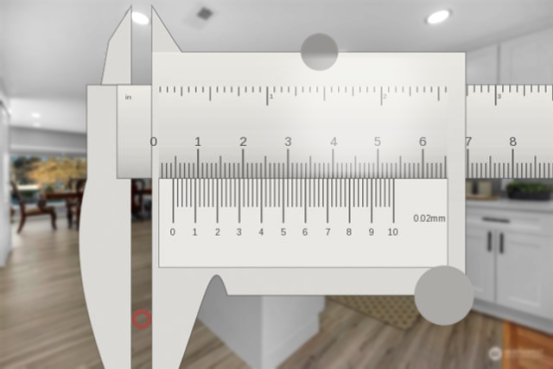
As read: 4.5; mm
